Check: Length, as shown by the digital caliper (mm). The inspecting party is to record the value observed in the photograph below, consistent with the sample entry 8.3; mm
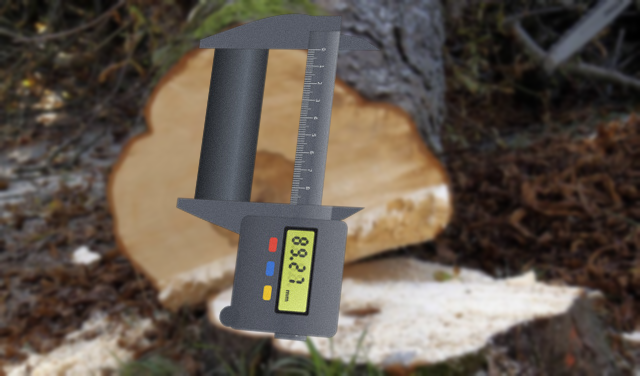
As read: 89.27; mm
